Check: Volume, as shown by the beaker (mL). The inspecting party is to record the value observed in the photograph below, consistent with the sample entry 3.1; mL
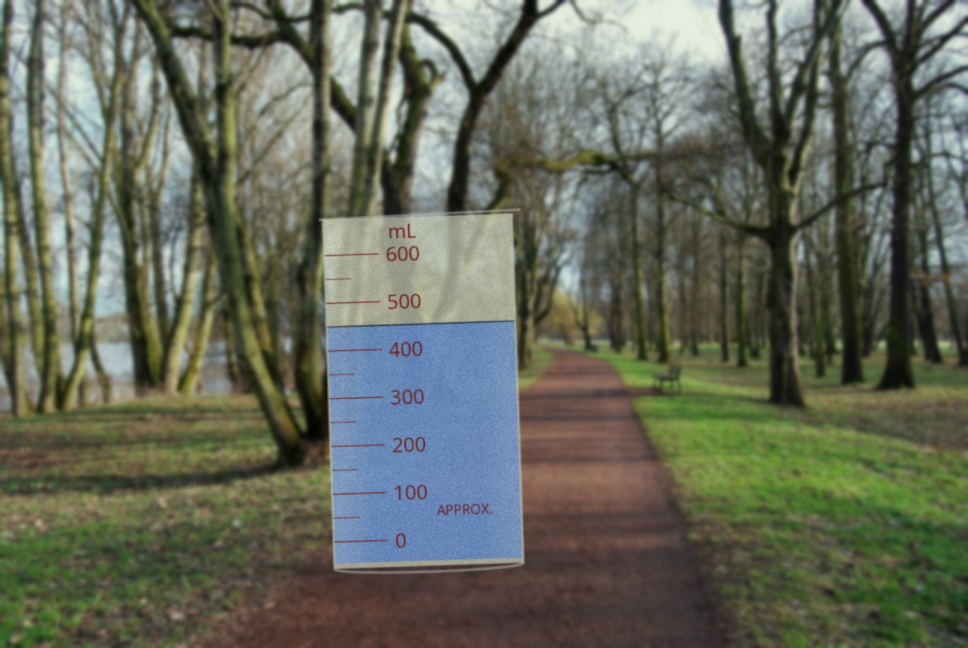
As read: 450; mL
